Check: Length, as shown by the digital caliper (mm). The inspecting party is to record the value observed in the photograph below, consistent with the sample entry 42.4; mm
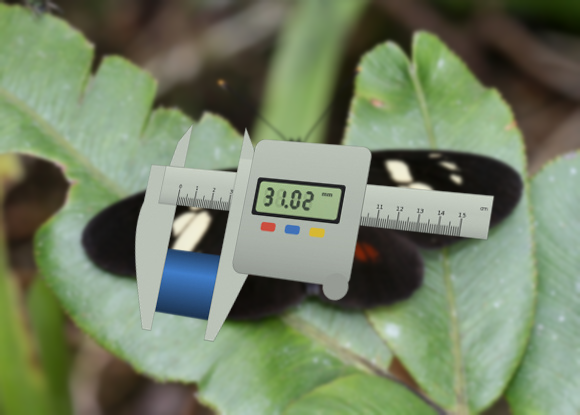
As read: 31.02; mm
